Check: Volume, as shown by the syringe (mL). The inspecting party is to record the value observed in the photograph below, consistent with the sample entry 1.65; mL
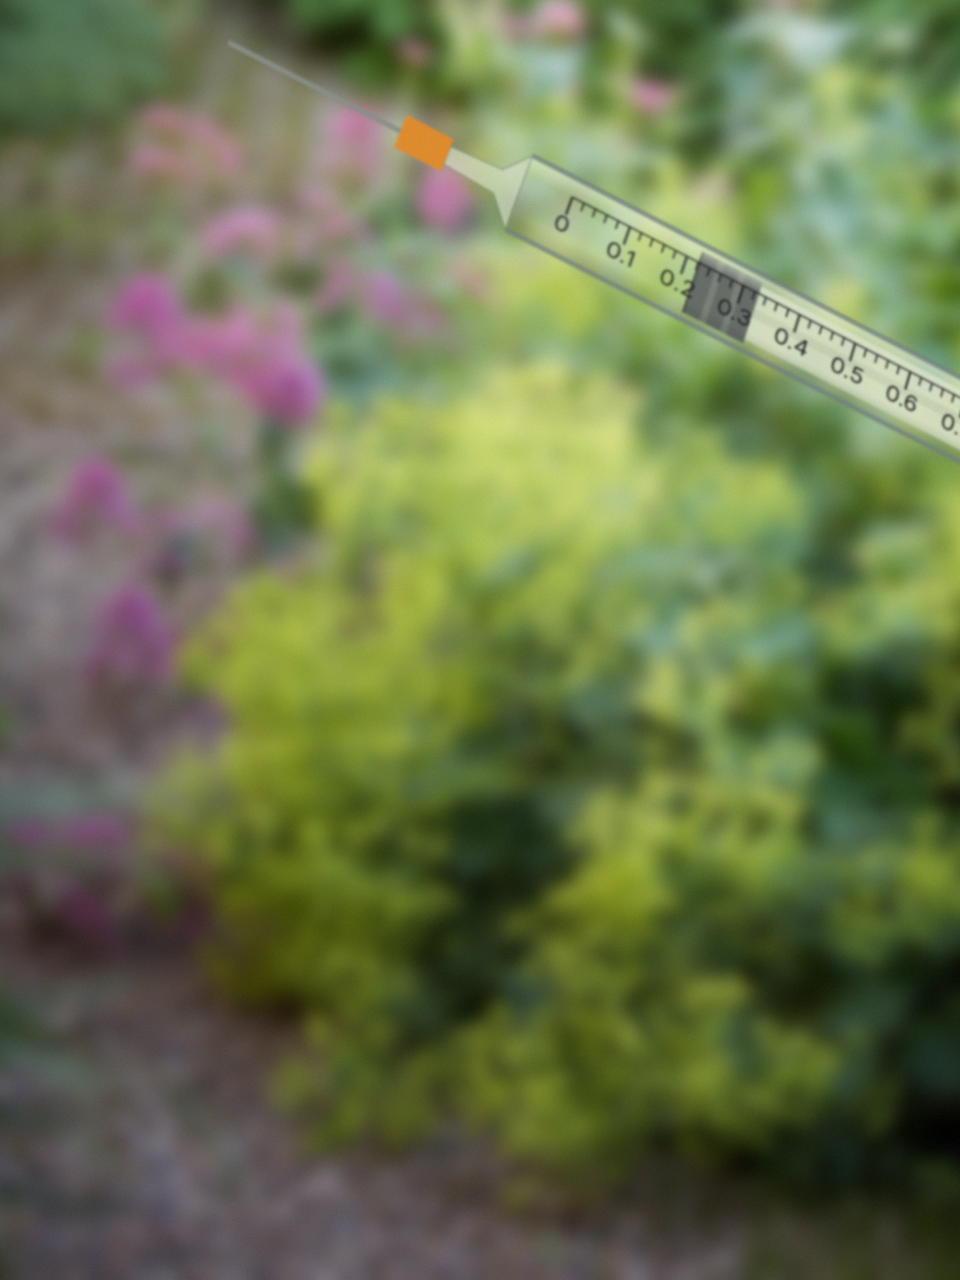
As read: 0.22; mL
